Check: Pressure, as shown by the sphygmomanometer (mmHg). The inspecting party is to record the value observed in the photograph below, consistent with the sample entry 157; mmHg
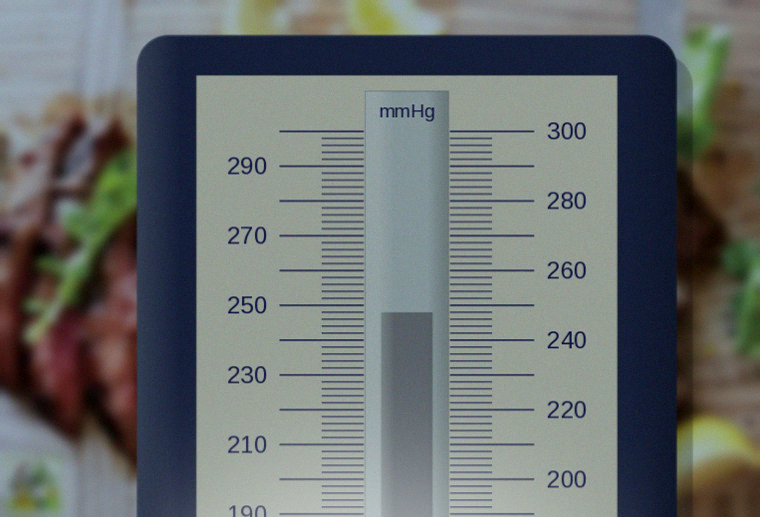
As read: 248; mmHg
